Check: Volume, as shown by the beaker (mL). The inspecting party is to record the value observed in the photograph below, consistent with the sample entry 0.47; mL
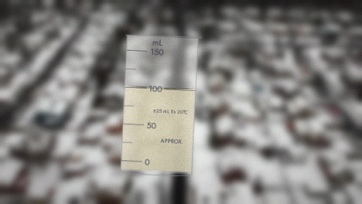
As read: 100; mL
